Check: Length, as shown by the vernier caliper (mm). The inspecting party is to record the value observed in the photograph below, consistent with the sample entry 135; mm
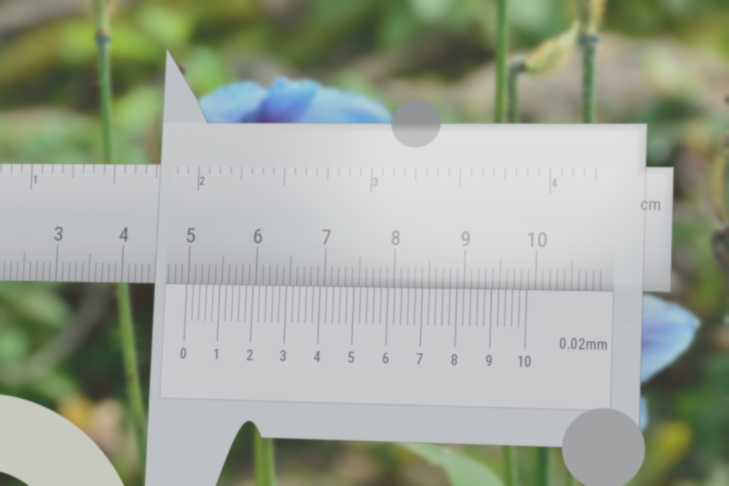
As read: 49.8; mm
